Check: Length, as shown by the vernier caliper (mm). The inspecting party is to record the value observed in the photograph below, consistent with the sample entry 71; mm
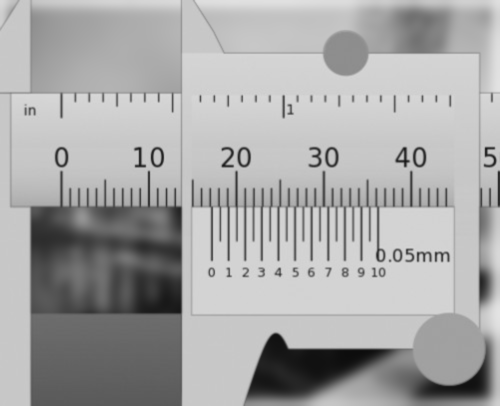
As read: 17.2; mm
